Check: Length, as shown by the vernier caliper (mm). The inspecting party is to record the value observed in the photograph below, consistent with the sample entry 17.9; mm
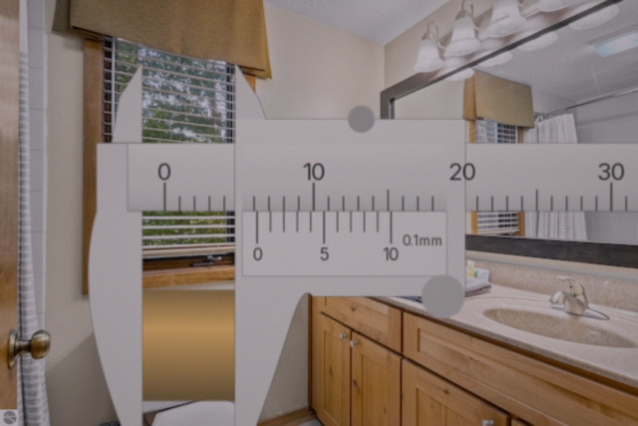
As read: 6.2; mm
